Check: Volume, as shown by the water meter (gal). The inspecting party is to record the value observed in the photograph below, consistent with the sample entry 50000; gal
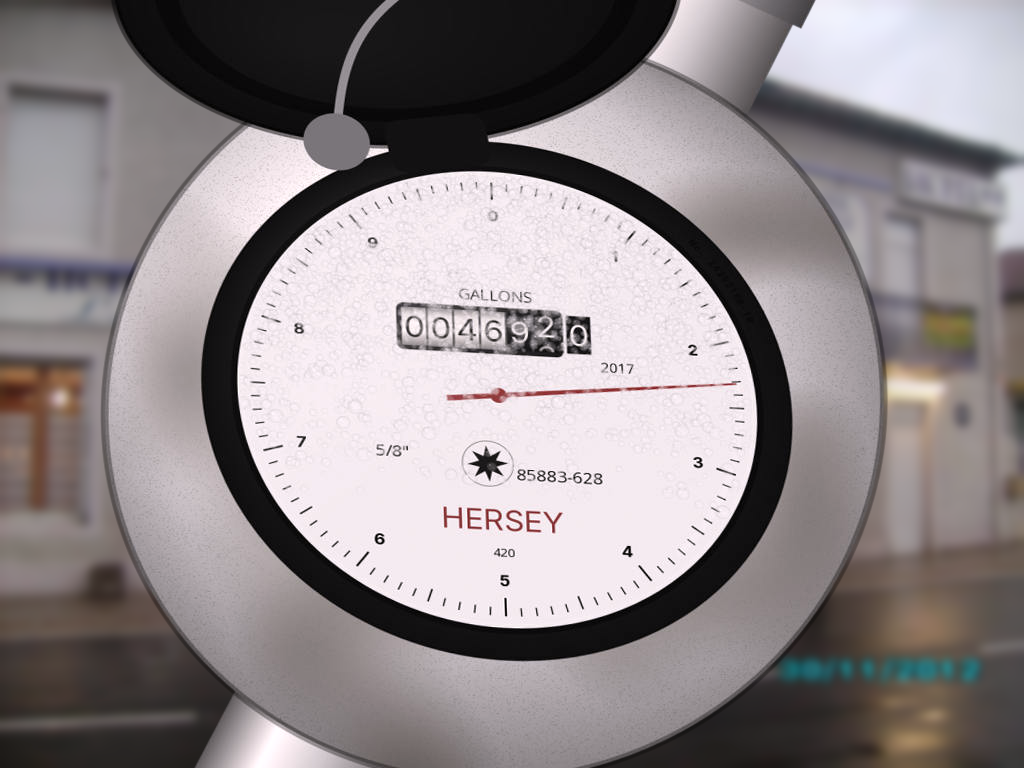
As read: 46922.3; gal
